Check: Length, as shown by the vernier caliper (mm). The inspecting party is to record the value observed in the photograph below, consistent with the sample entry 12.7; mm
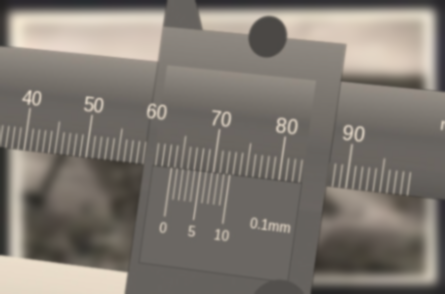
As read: 63.5; mm
